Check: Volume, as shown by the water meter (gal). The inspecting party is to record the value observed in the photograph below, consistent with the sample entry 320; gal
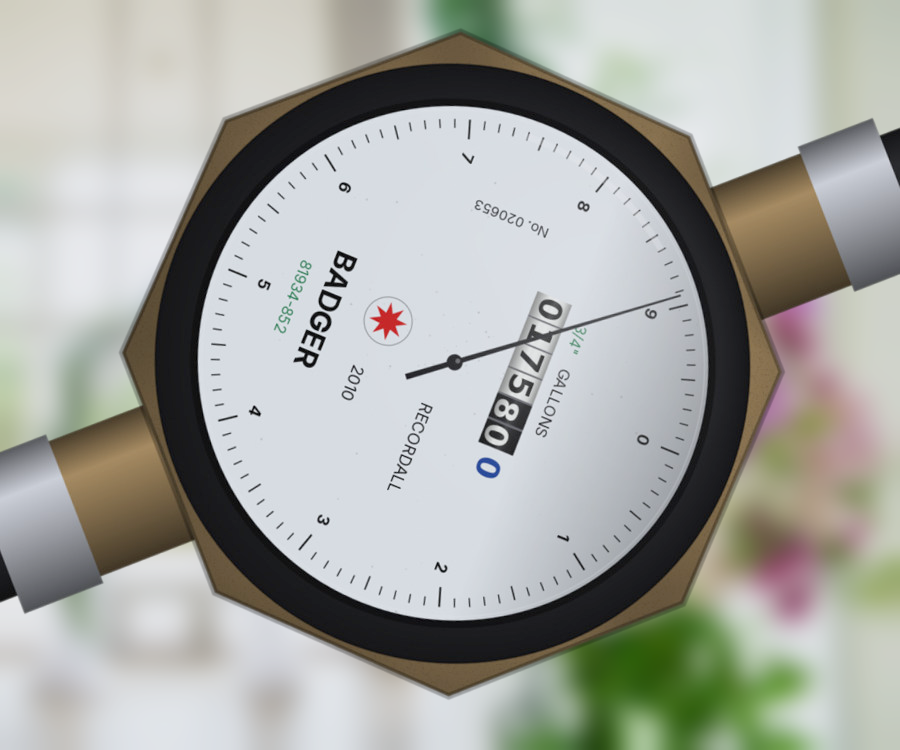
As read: 175798.9; gal
